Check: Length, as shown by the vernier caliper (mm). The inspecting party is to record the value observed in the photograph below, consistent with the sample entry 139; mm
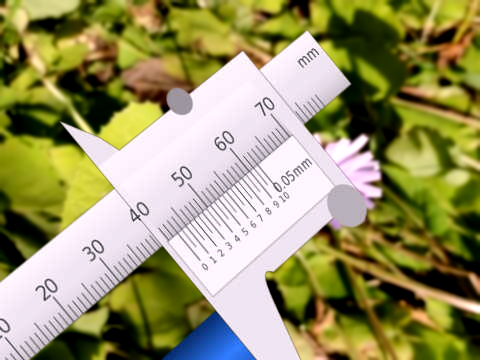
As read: 43.0; mm
